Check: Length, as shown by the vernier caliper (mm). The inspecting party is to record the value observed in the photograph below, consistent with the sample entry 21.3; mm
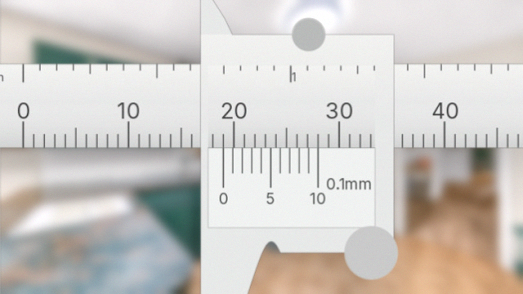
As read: 19.0; mm
